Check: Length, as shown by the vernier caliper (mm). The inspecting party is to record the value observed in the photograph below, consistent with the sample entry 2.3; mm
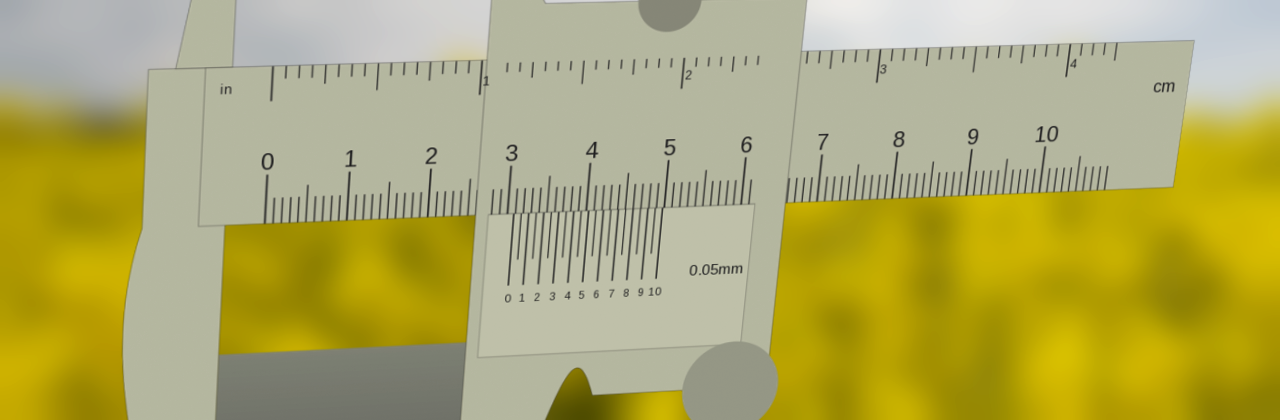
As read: 30.8; mm
